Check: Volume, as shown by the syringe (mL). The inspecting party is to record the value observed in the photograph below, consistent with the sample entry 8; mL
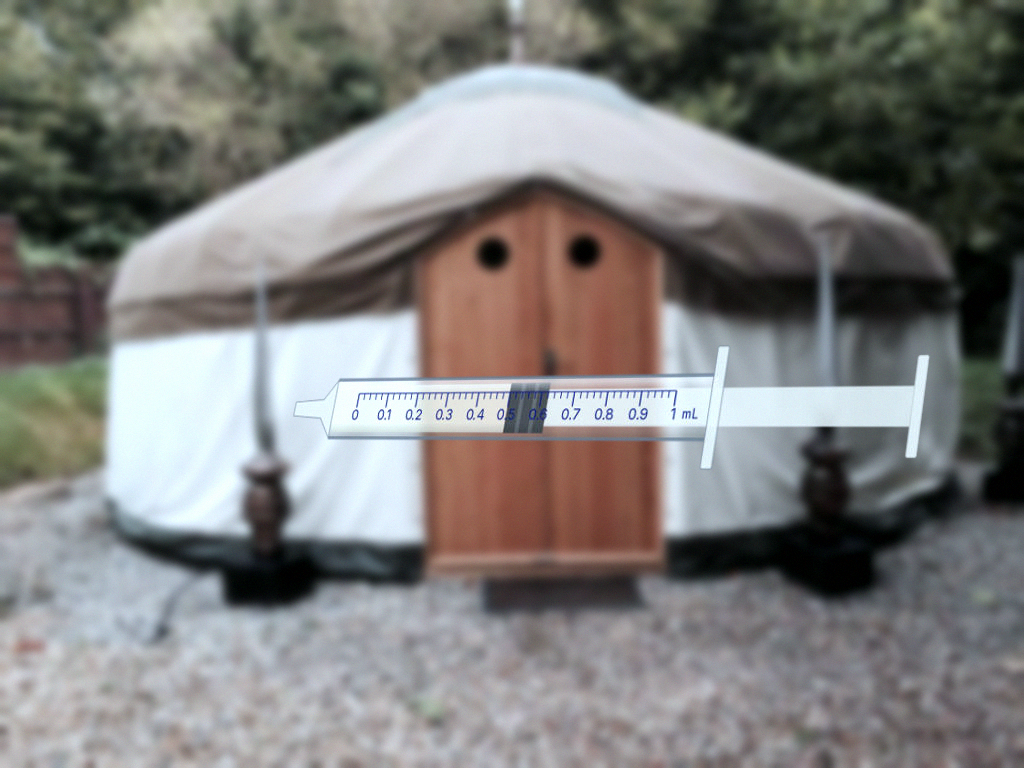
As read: 0.5; mL
